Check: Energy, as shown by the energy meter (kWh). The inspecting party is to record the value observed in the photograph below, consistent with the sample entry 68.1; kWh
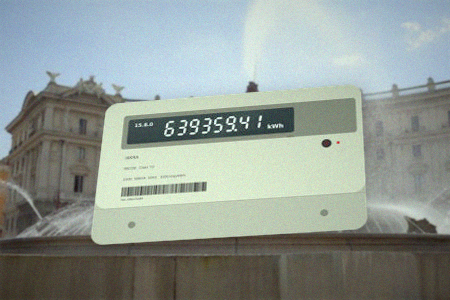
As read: 639359.41; kWh
